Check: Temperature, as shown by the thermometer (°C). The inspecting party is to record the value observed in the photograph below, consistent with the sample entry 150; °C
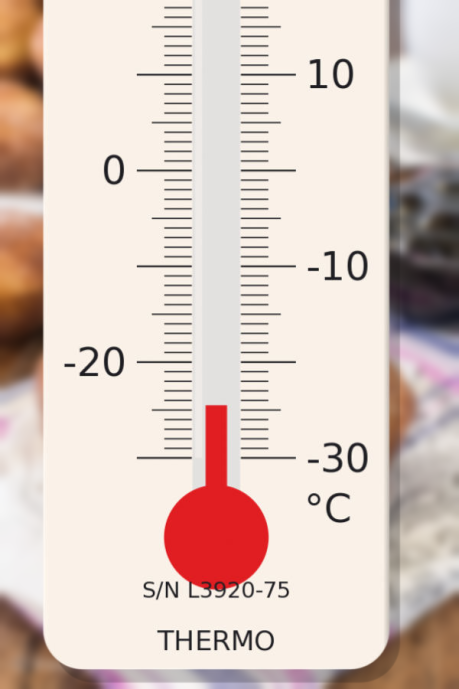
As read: -24.5; °C
